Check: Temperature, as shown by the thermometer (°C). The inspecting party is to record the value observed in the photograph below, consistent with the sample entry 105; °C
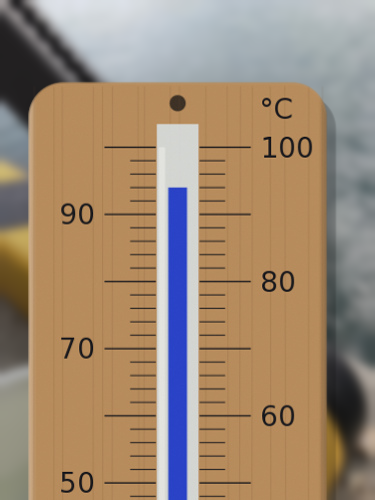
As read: 94; °C
